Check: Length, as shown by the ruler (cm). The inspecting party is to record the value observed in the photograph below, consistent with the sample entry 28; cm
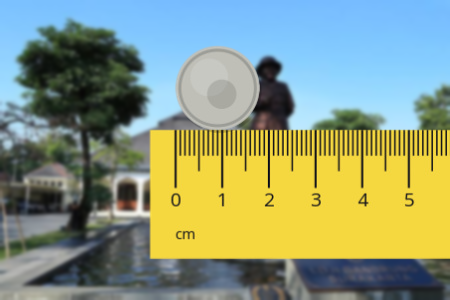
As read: 1.8; cm
